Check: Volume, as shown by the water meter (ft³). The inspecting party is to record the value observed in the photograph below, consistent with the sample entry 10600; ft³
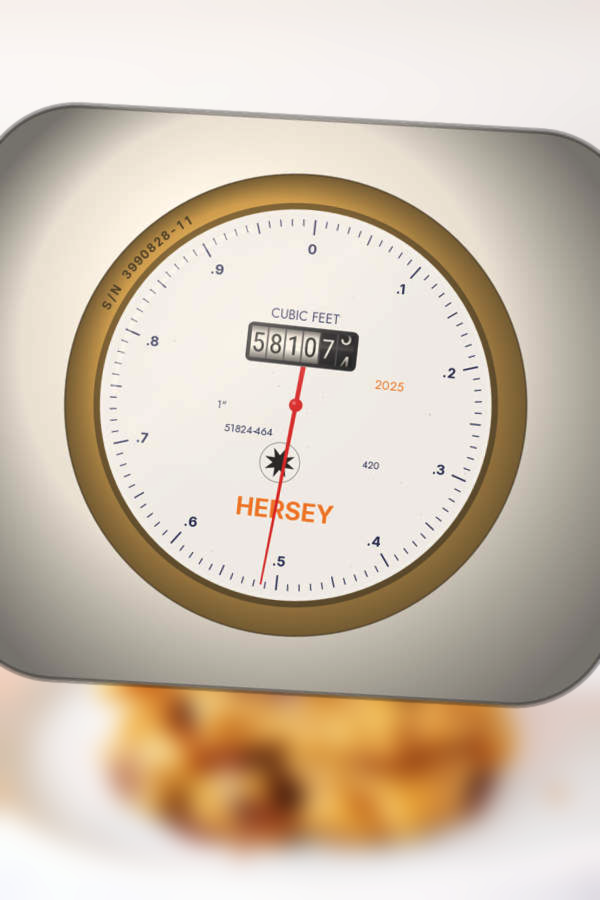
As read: 581073.51; ft³
